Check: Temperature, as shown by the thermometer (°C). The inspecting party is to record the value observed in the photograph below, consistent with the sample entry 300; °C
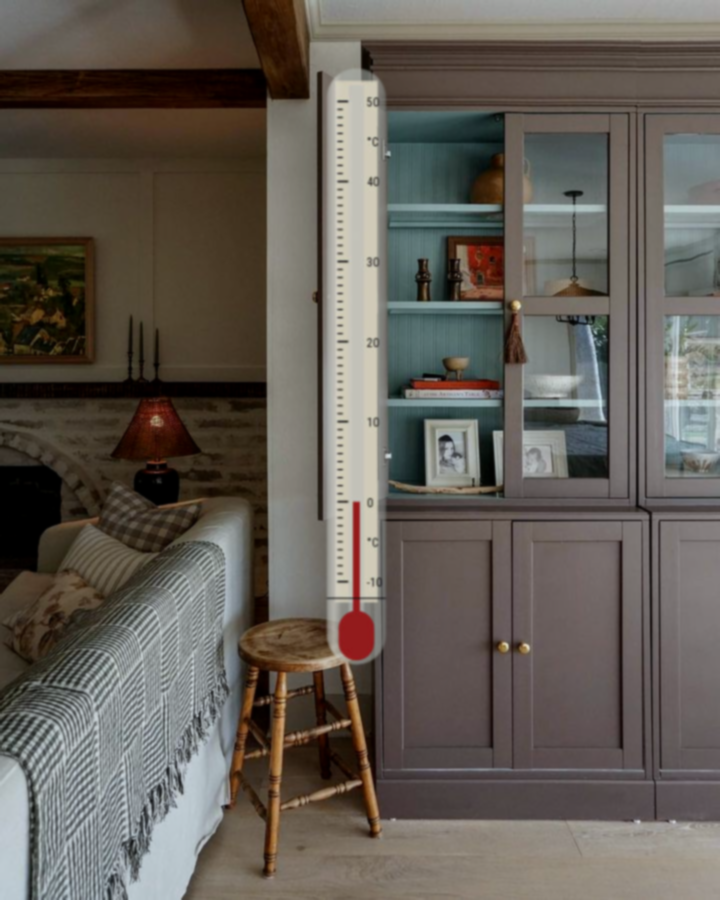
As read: 0; °C
